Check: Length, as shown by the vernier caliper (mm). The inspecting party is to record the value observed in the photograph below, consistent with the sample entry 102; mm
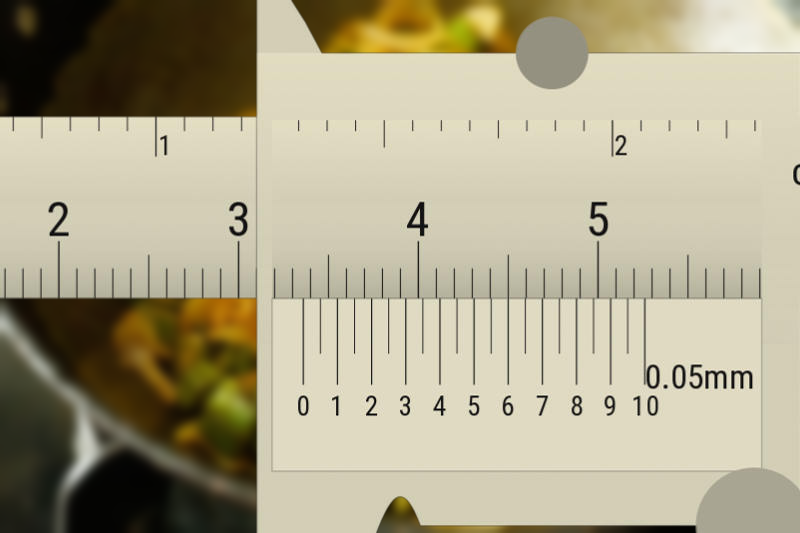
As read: 33.6; mm
